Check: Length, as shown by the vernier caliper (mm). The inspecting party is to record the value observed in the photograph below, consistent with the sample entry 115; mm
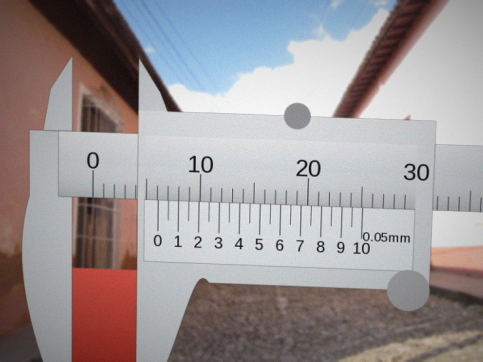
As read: 6.1; mm
